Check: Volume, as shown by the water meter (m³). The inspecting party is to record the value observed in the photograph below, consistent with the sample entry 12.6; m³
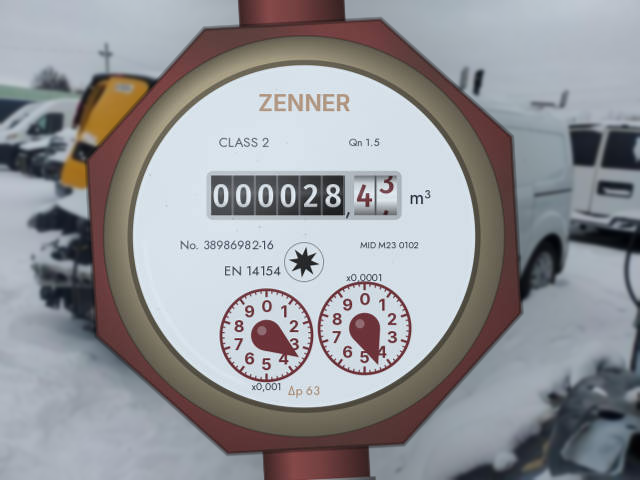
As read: 28.4334; m³
